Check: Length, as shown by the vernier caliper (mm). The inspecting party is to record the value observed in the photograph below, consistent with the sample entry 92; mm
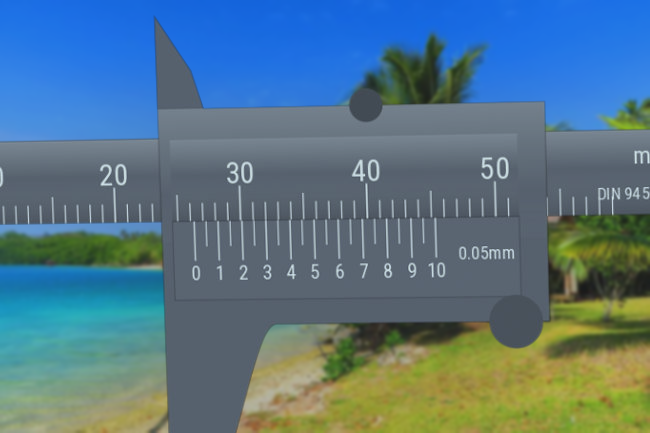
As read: 26.3; mm
